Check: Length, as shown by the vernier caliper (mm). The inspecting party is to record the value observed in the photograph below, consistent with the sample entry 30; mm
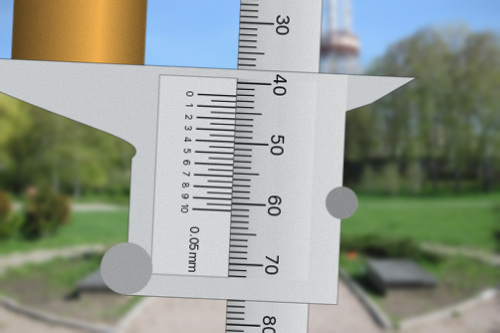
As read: 42.2; mm
